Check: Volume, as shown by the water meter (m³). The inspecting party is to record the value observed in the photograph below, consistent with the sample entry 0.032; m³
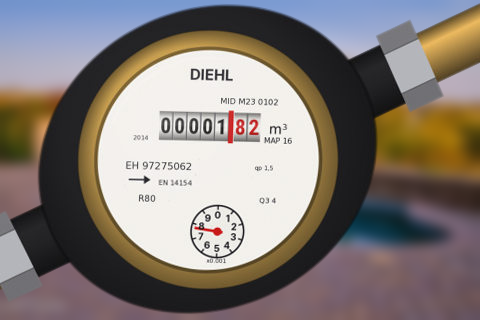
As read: 1.827; m³
